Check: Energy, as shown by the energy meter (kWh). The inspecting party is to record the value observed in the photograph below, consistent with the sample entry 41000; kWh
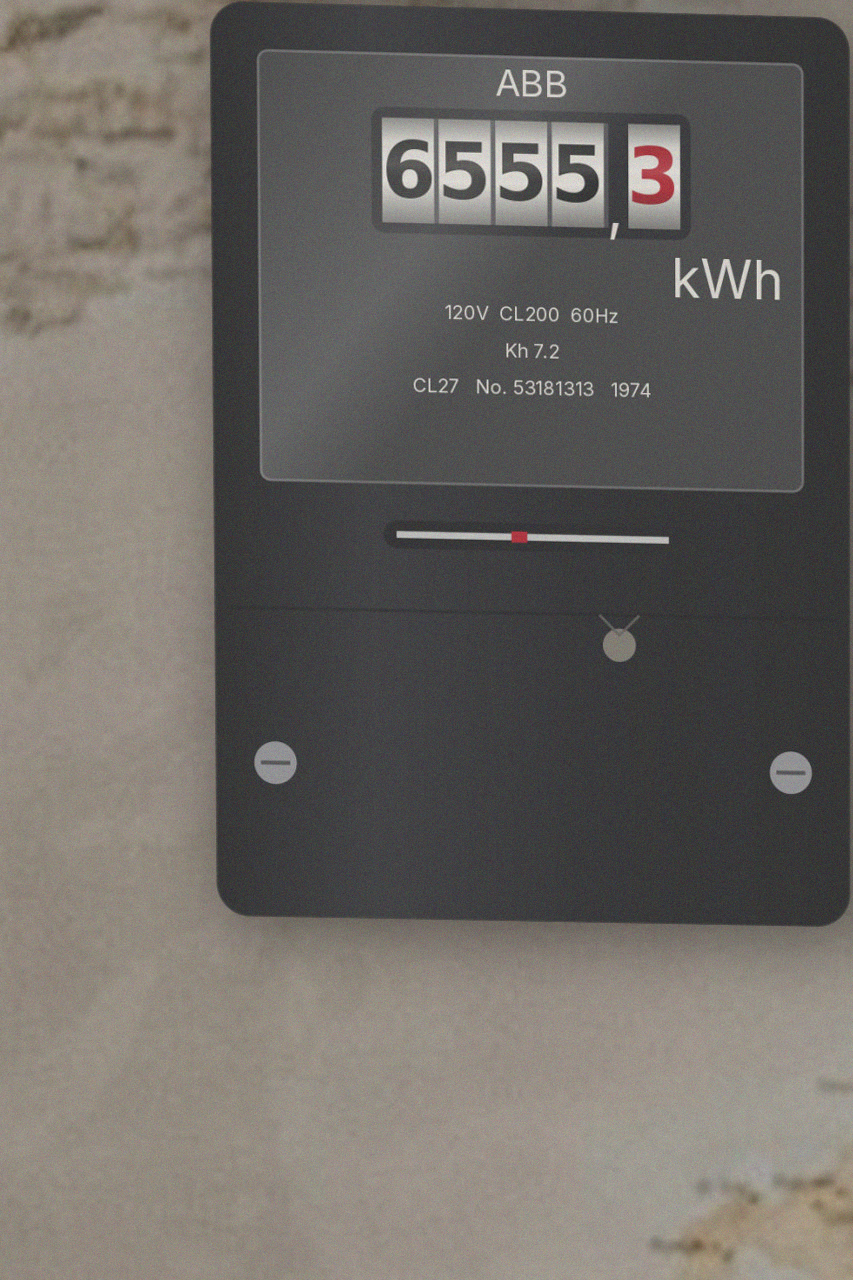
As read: 6555.3; kWh
